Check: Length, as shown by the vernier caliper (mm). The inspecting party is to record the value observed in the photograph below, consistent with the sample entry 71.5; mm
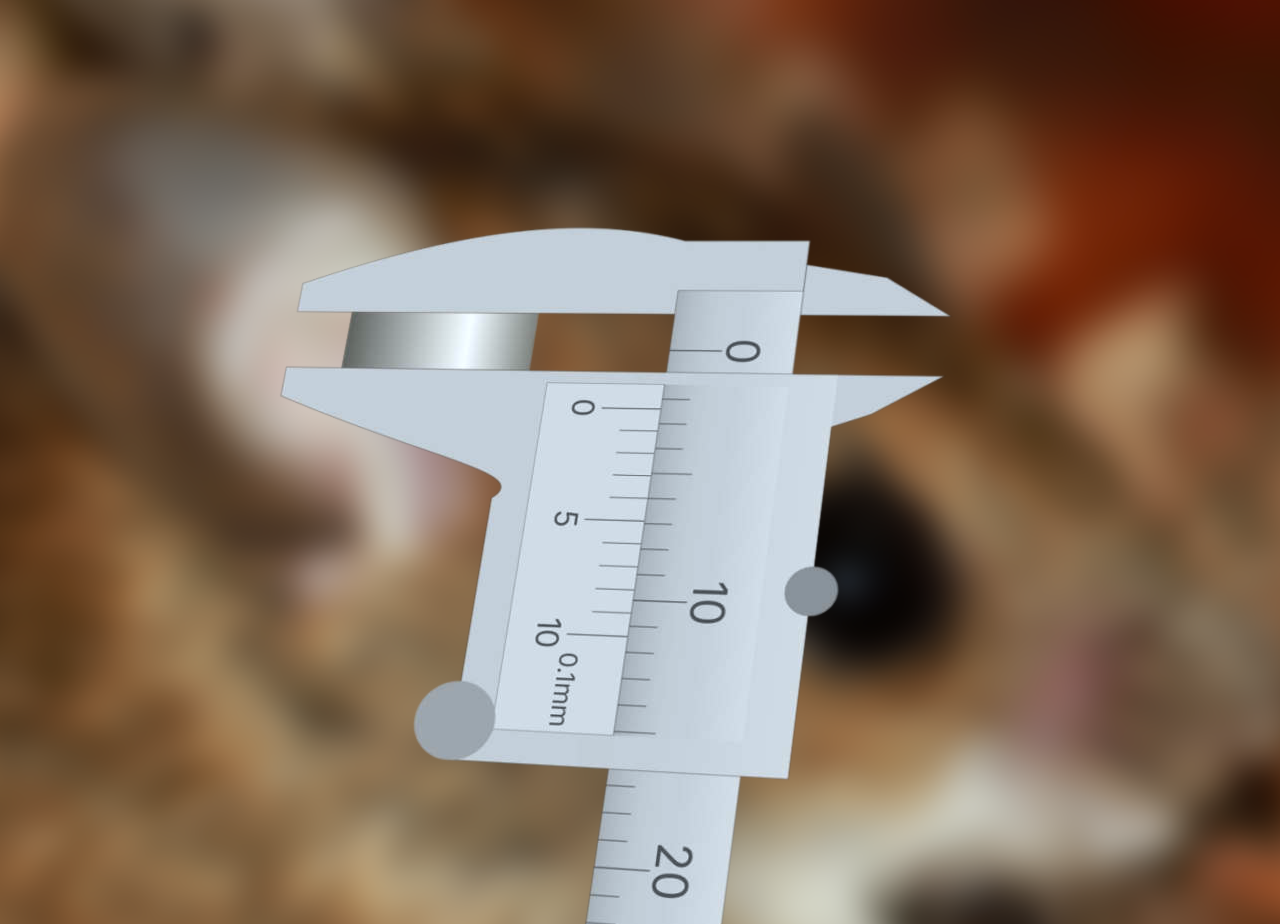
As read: 2.4; mm
